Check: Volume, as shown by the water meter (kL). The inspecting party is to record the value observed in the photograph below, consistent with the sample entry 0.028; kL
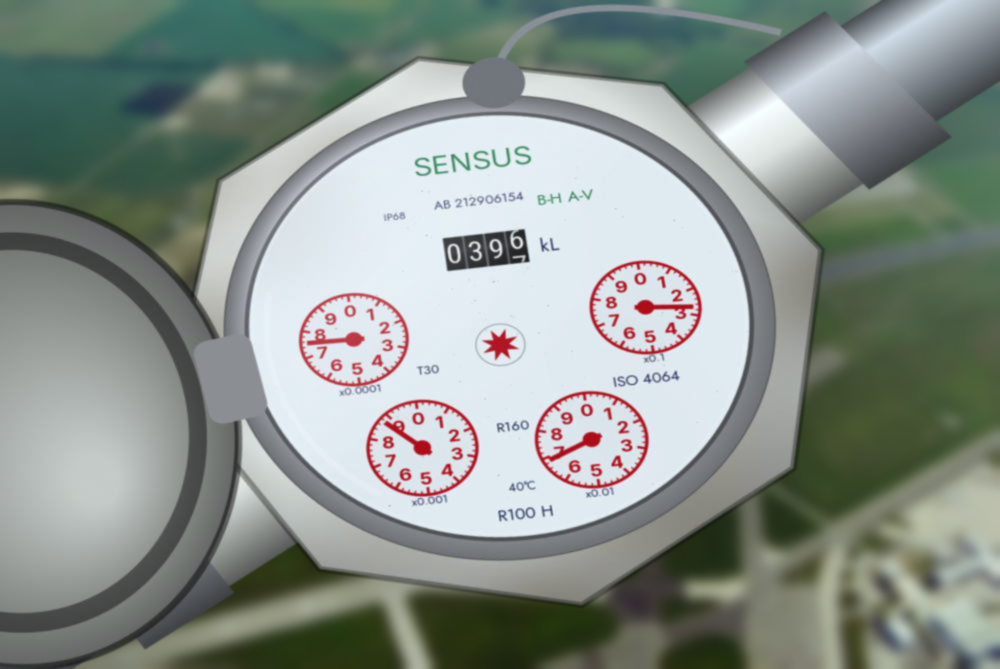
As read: 396.2687; kL
